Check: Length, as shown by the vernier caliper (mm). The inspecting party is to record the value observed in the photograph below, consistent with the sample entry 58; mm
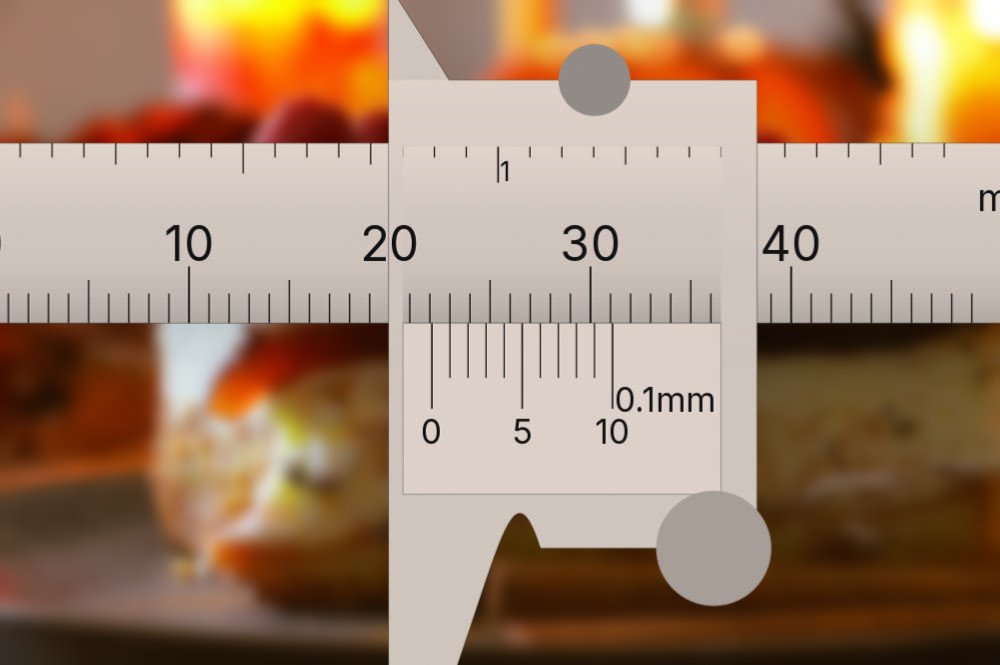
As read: 22.1; mm
